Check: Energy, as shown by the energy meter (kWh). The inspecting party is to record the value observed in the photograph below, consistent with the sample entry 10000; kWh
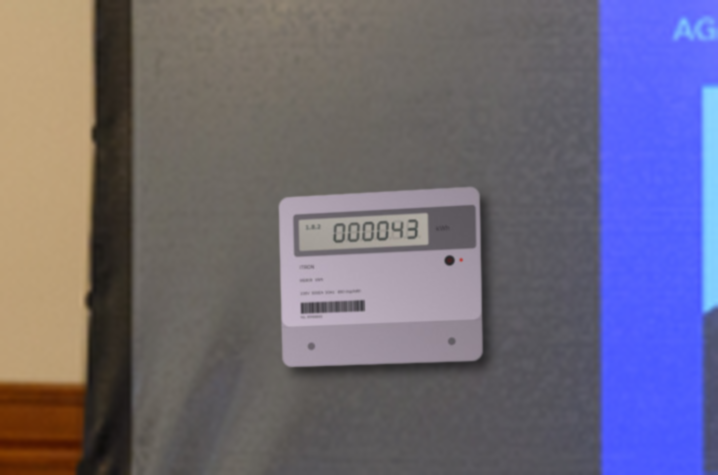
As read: 43; kWh
